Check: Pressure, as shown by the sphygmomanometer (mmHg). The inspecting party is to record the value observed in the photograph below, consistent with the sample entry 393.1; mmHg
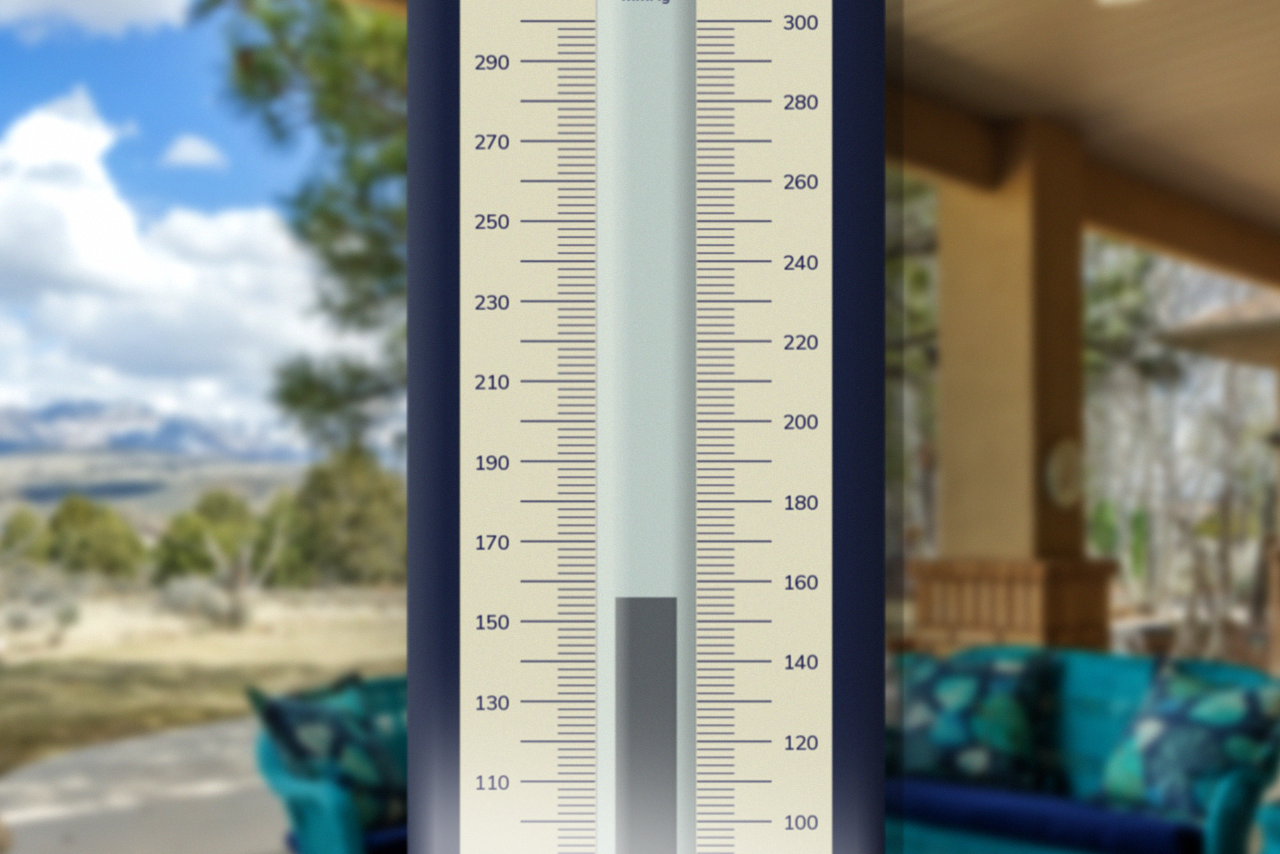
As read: 156; mmHg
